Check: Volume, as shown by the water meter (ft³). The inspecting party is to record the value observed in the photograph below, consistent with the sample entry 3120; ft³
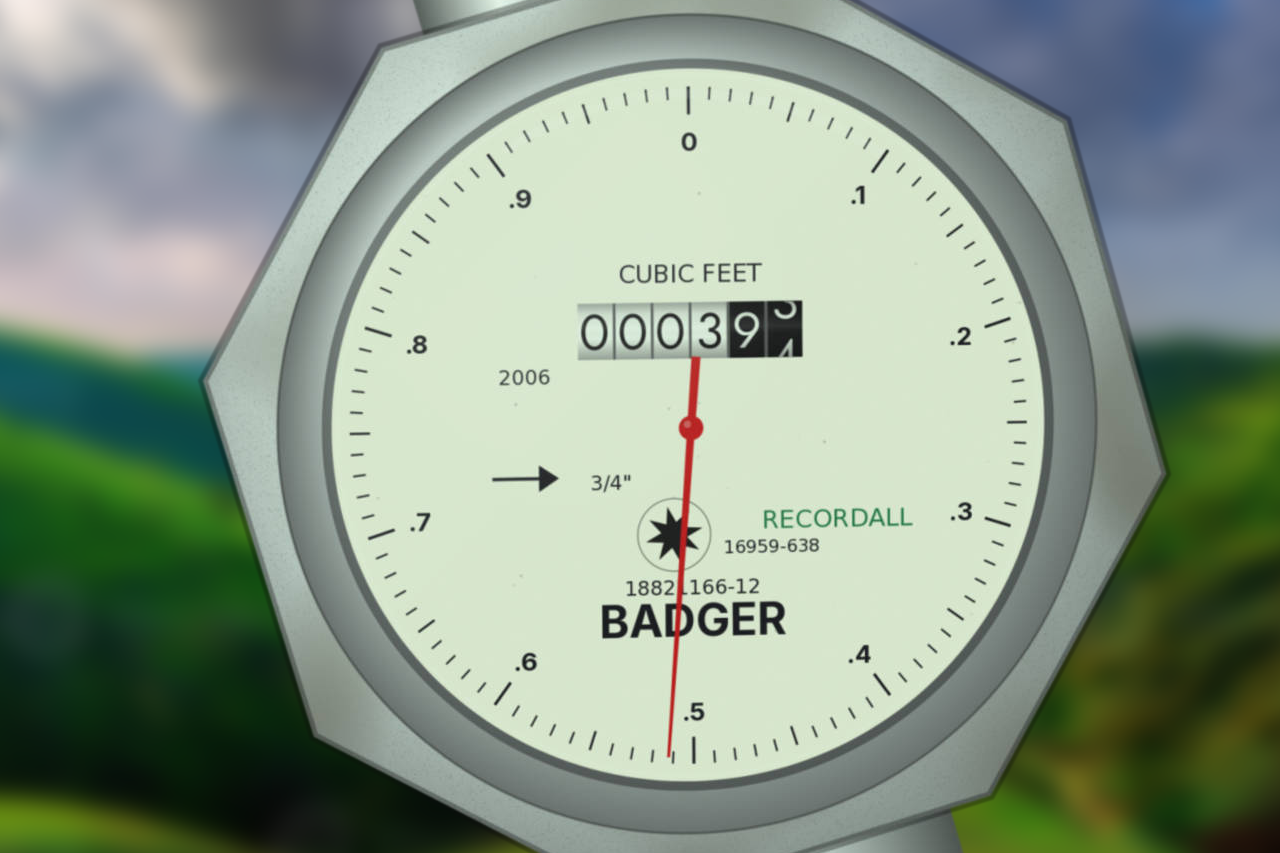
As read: 393.51; ft³
